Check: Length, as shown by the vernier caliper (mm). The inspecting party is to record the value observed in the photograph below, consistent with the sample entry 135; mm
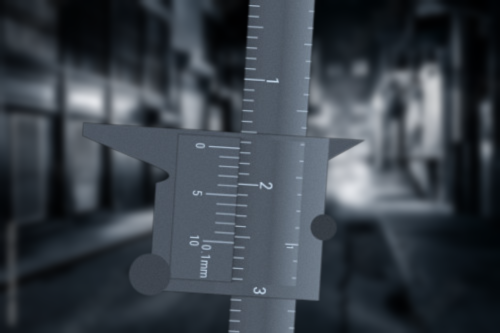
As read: 16.6; mm
